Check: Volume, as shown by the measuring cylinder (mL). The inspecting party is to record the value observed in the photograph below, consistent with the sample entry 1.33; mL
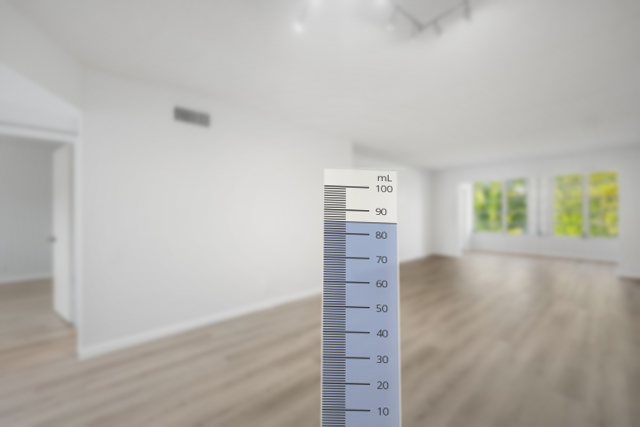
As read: 85; mL
